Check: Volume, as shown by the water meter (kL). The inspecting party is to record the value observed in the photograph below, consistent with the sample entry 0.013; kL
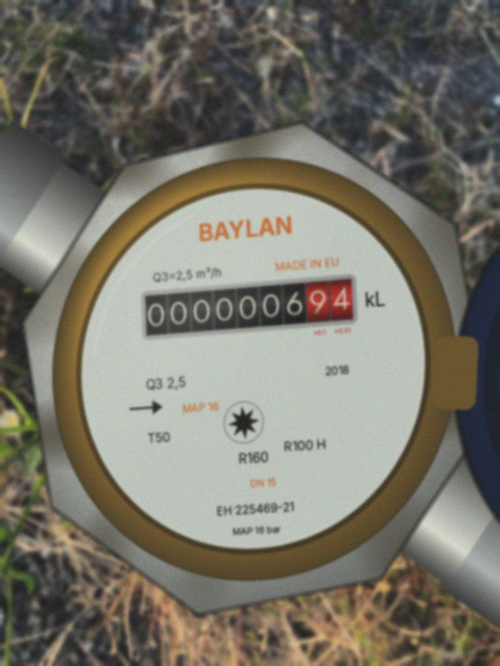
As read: 6.94; kL
